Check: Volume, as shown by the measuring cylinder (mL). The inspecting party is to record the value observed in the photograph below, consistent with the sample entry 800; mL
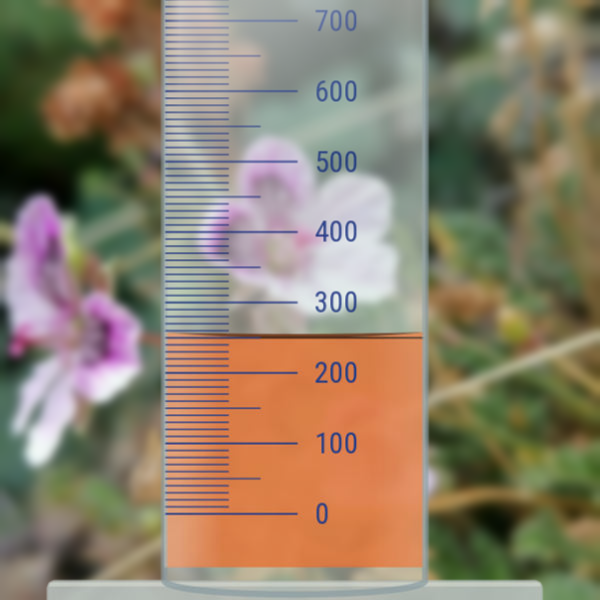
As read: 250; mL
